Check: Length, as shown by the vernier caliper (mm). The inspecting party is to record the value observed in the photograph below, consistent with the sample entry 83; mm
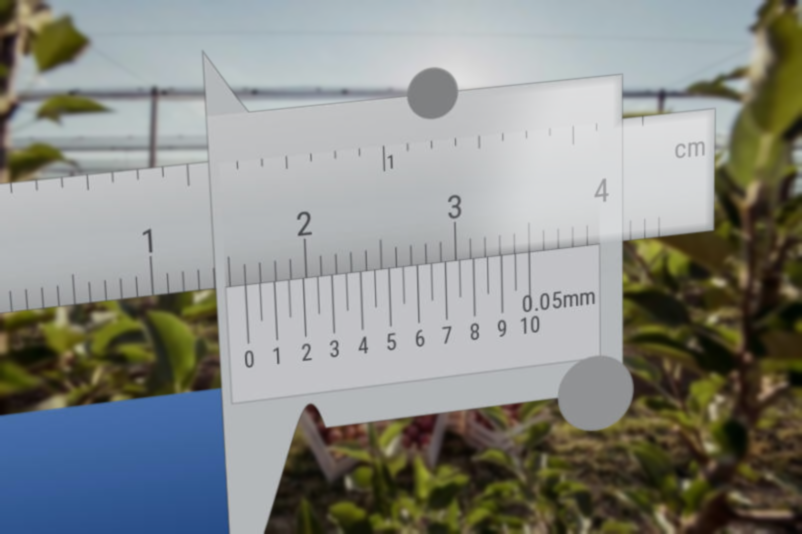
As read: 16.0; mm
